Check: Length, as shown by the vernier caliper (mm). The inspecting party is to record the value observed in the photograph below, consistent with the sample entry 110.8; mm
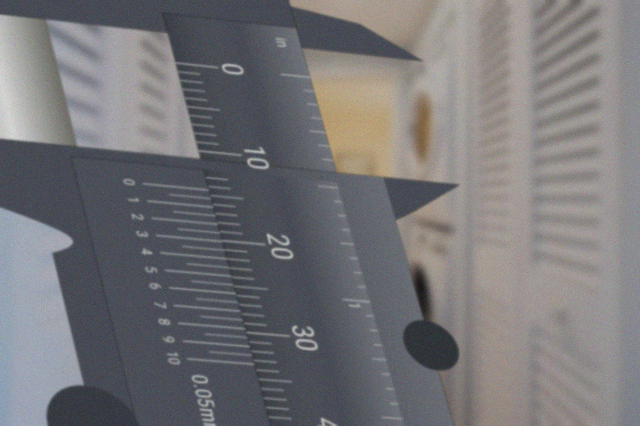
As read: 14.4; mm
